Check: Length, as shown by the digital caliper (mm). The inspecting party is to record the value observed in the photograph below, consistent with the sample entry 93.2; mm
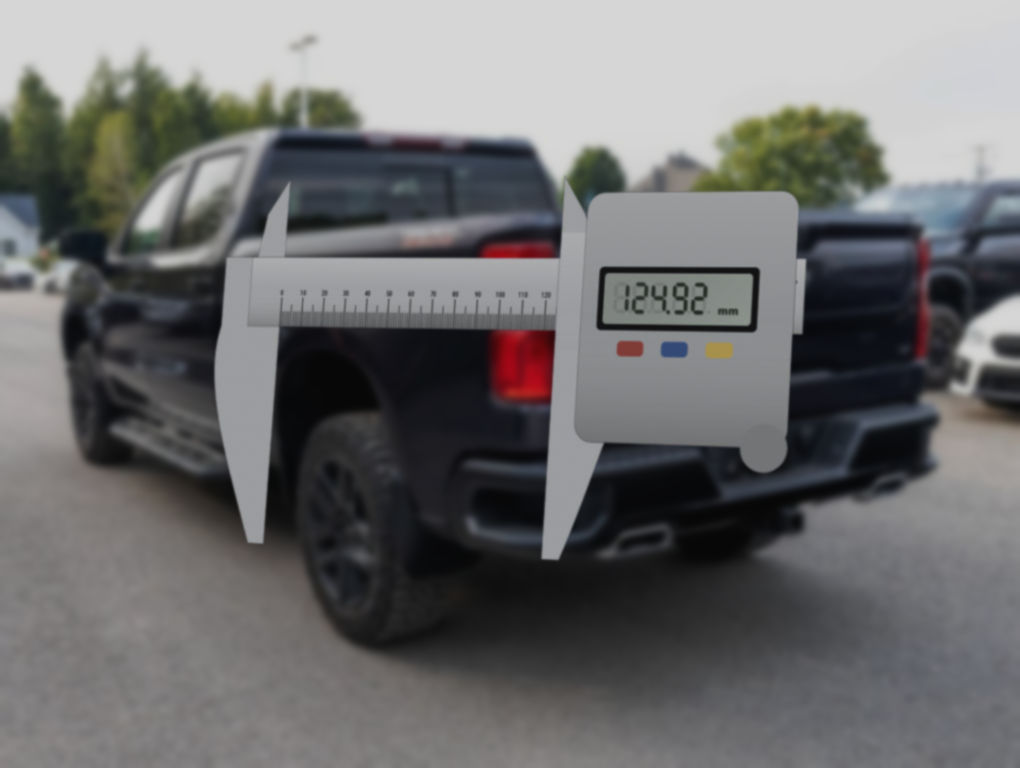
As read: 124.92; mm
